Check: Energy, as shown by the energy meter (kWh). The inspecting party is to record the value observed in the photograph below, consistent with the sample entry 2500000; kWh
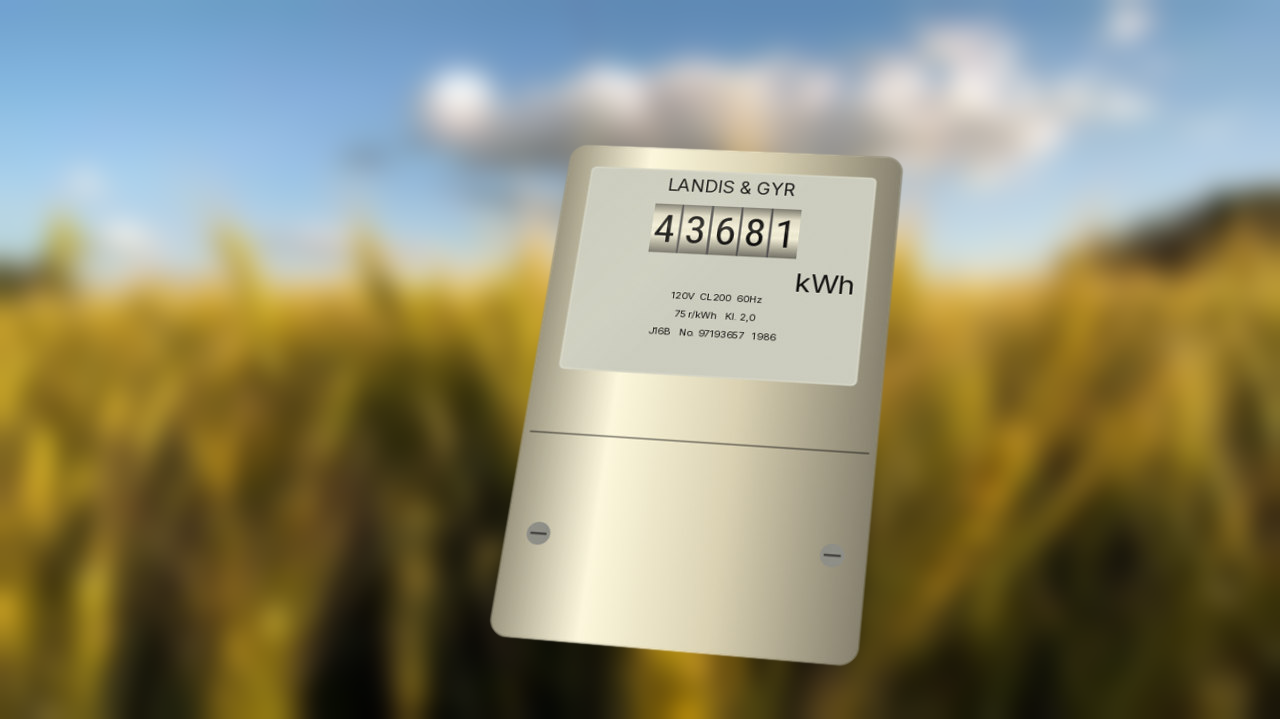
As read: 43681; kWh
